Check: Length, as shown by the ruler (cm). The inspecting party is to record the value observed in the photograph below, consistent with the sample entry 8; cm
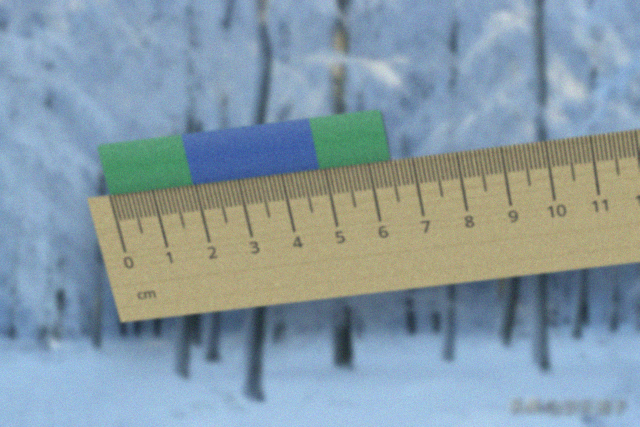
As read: 6.5; cm
